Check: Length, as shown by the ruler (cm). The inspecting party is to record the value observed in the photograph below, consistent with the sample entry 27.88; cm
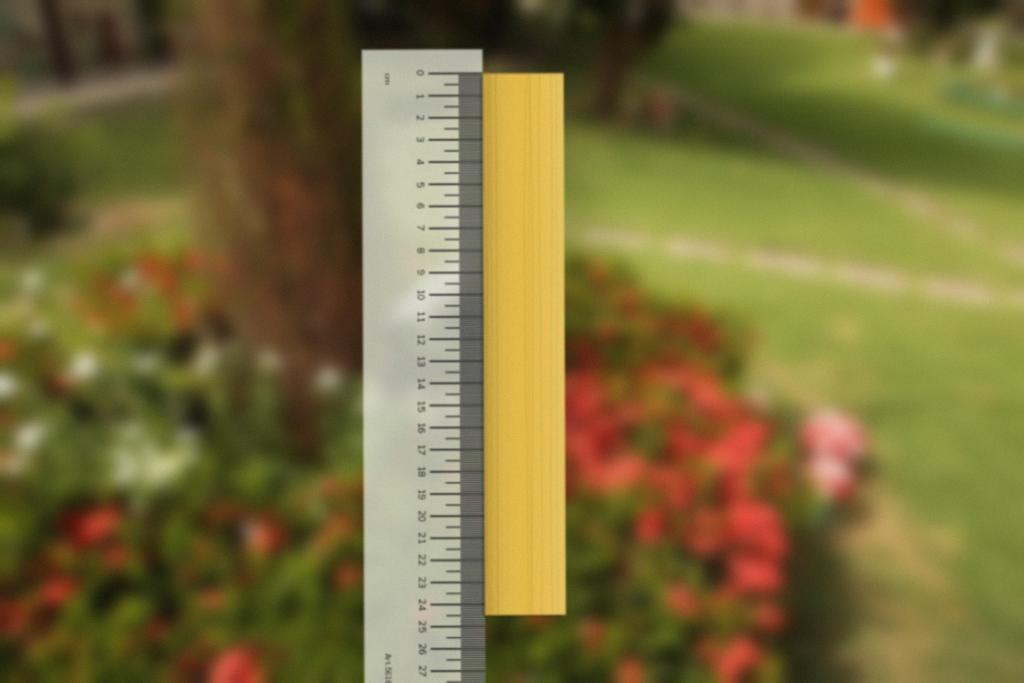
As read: 24.5; cm
